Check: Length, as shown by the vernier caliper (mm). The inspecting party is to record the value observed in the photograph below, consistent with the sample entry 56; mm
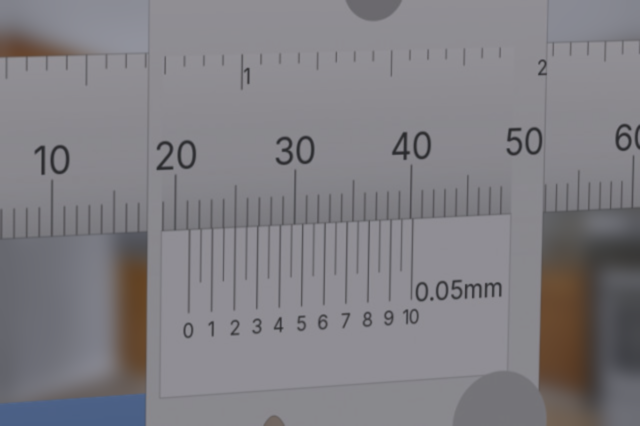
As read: 21.2; mm
